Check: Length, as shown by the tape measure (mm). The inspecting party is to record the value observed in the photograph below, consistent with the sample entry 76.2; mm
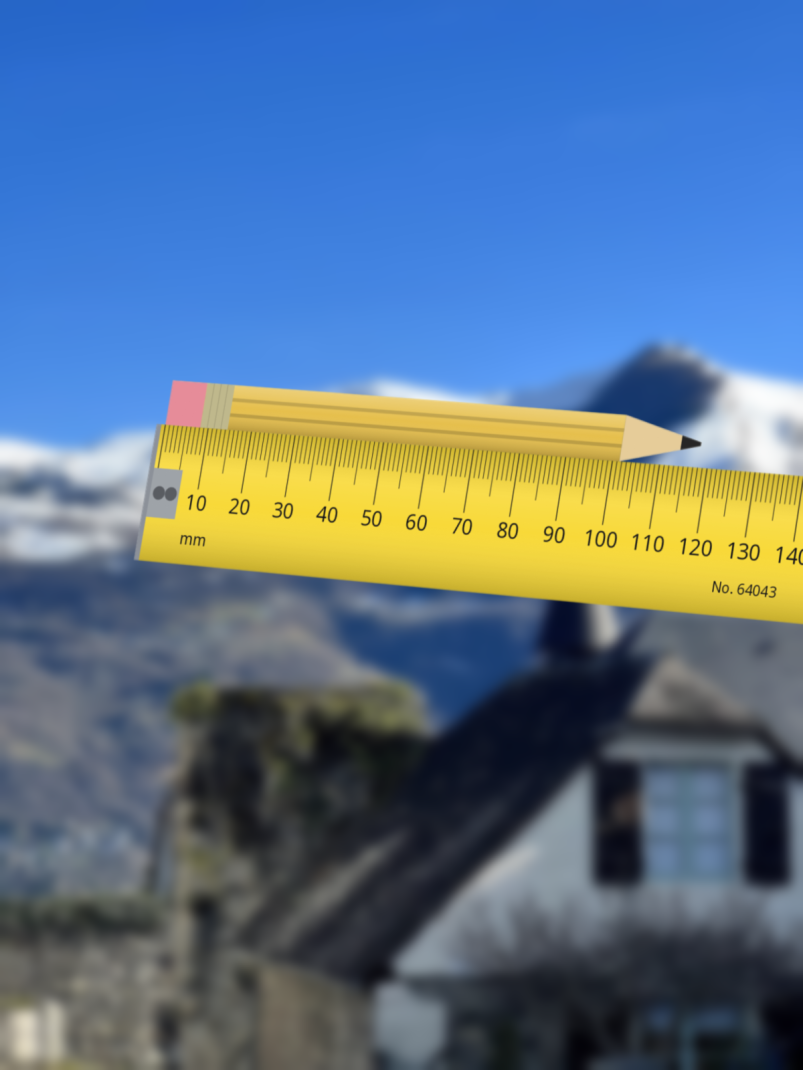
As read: 118; mm
